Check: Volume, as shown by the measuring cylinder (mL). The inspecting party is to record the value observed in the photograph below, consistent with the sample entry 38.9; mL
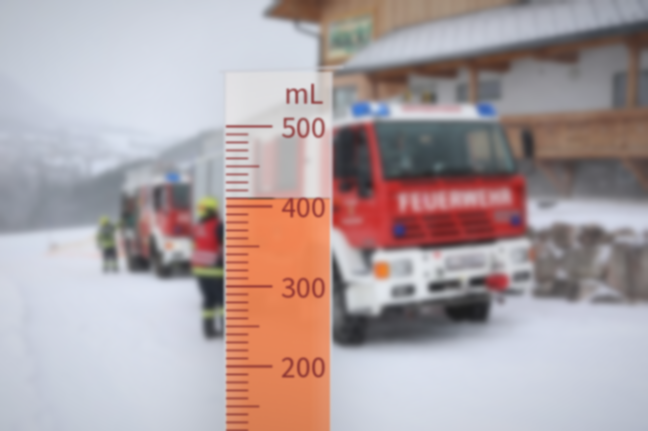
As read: 410; mL
